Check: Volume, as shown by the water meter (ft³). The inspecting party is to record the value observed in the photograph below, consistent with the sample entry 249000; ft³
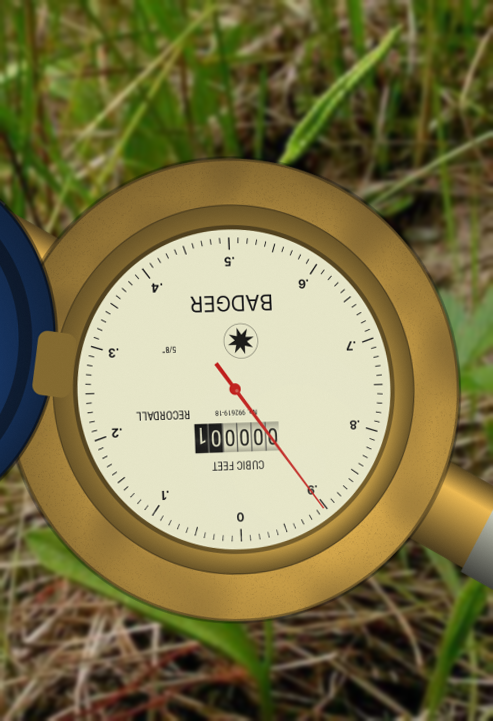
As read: 0.90; ft³
